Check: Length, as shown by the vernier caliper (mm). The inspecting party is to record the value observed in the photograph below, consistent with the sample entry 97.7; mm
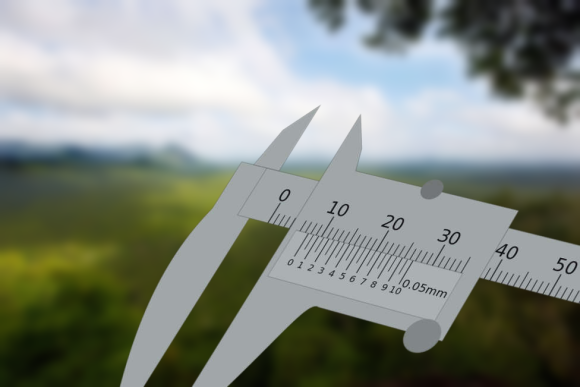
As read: 7.6; mm
